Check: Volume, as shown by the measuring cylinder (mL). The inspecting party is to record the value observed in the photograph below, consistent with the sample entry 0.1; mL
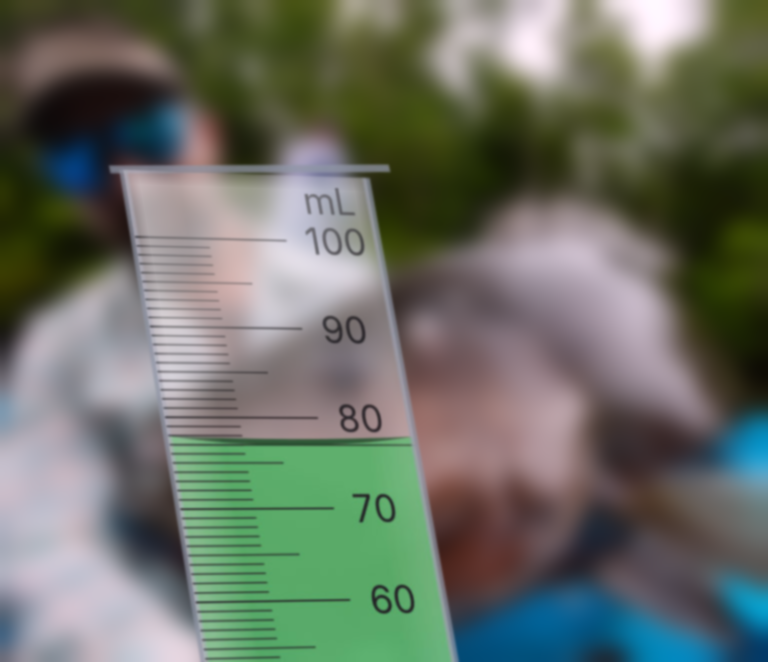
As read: 77; mL
